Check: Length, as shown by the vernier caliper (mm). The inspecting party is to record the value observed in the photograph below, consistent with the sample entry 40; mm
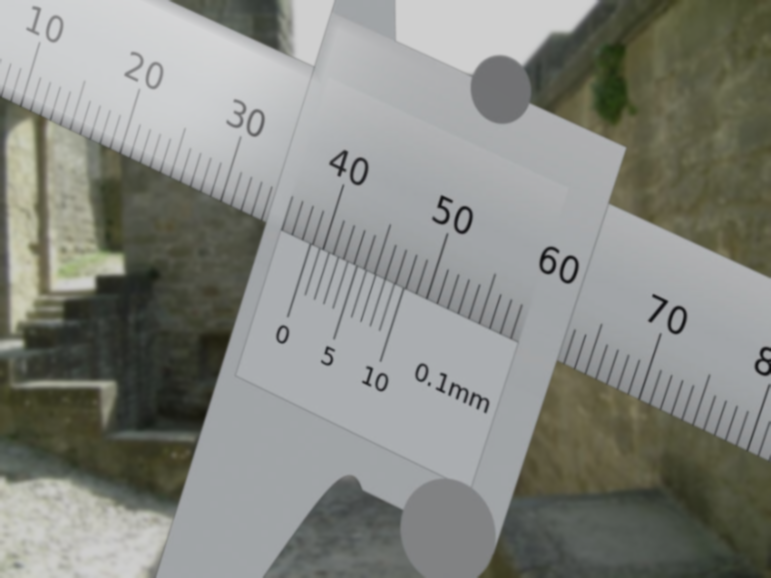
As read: 38.8; mm
